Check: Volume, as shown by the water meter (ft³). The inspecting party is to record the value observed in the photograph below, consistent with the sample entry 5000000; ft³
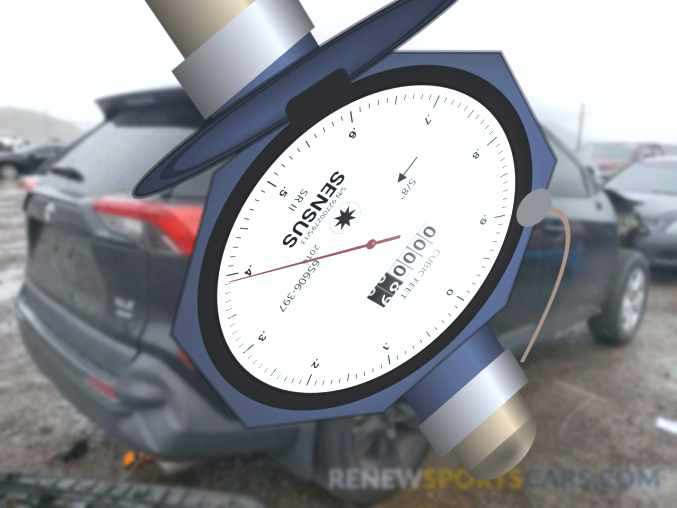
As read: 89.39; ft³
